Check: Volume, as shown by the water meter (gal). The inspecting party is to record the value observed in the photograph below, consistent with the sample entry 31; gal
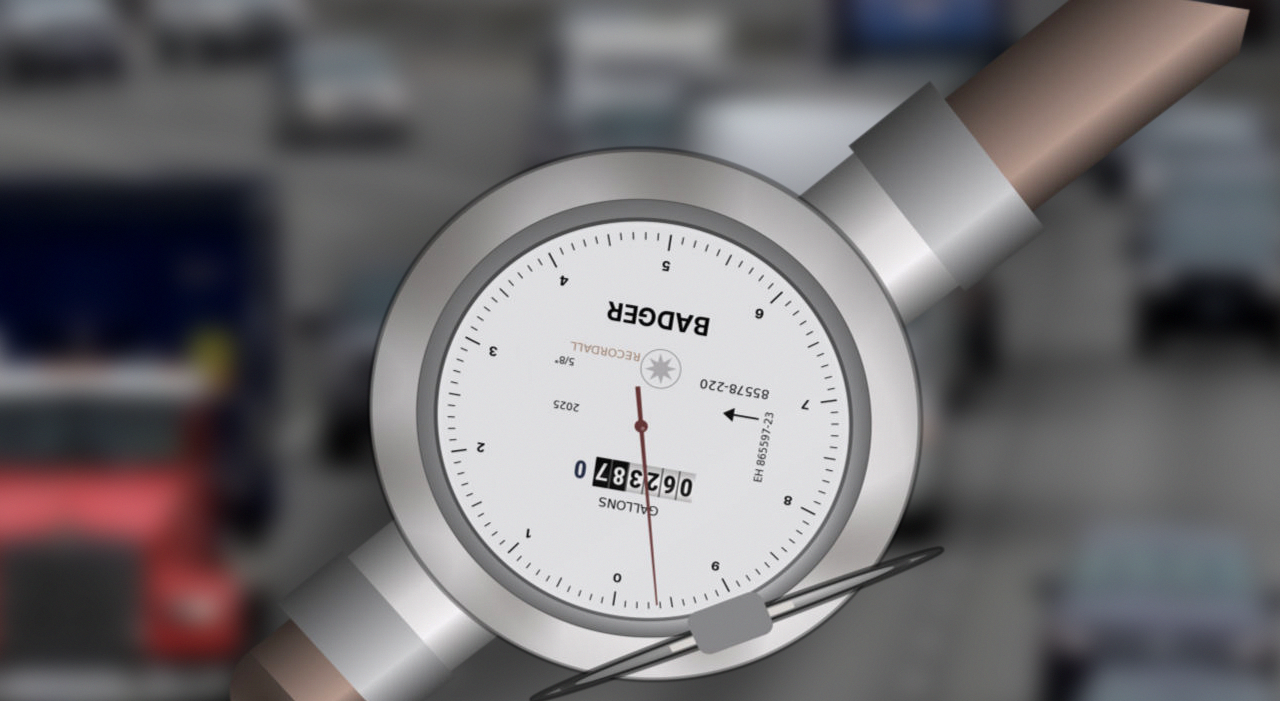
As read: 623869.6; gal
